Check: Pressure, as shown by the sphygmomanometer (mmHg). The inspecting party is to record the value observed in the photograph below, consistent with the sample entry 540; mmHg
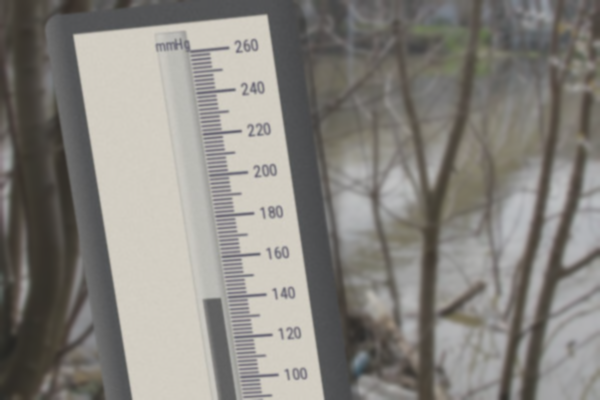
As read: 140; mmHg
